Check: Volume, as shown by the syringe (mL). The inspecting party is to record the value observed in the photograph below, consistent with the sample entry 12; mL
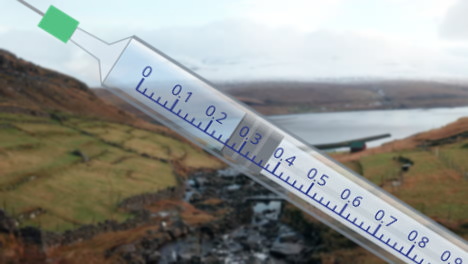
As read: 0.26; mL
